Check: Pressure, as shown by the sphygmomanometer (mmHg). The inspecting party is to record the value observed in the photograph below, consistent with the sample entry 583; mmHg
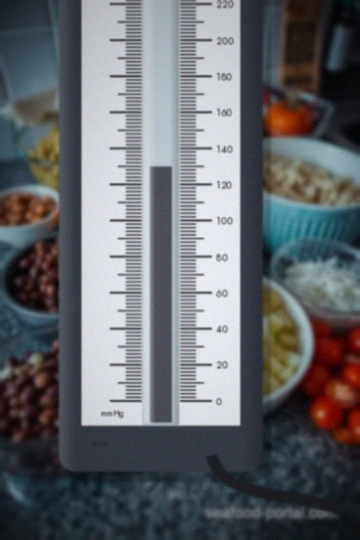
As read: 130; mmHg
